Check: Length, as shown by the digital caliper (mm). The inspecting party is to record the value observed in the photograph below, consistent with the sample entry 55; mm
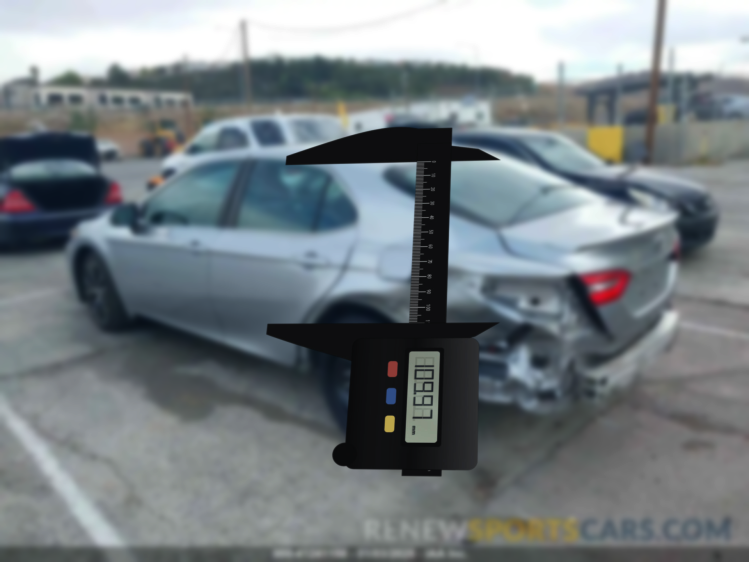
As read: 109.97; mm
